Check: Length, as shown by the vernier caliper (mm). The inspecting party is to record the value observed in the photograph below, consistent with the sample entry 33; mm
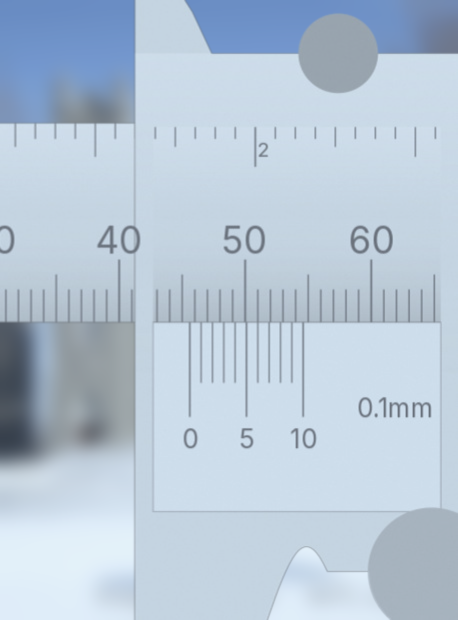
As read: 45.6; mm
